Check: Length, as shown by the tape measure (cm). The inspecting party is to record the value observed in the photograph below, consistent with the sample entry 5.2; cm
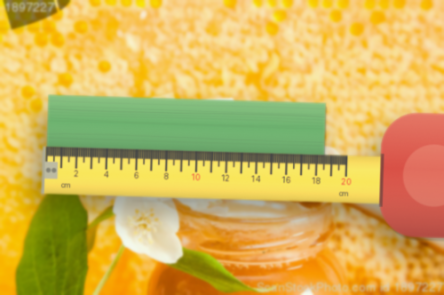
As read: 18.5; cm
